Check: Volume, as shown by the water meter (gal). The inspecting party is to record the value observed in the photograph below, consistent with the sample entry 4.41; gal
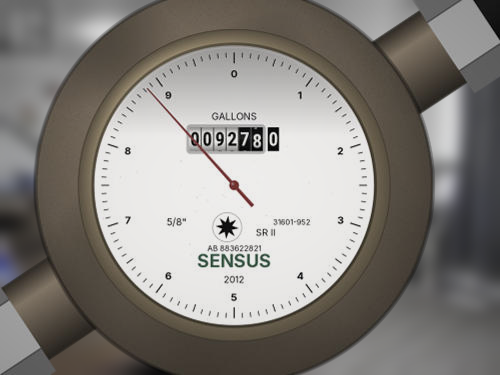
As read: 92778.8; gal
